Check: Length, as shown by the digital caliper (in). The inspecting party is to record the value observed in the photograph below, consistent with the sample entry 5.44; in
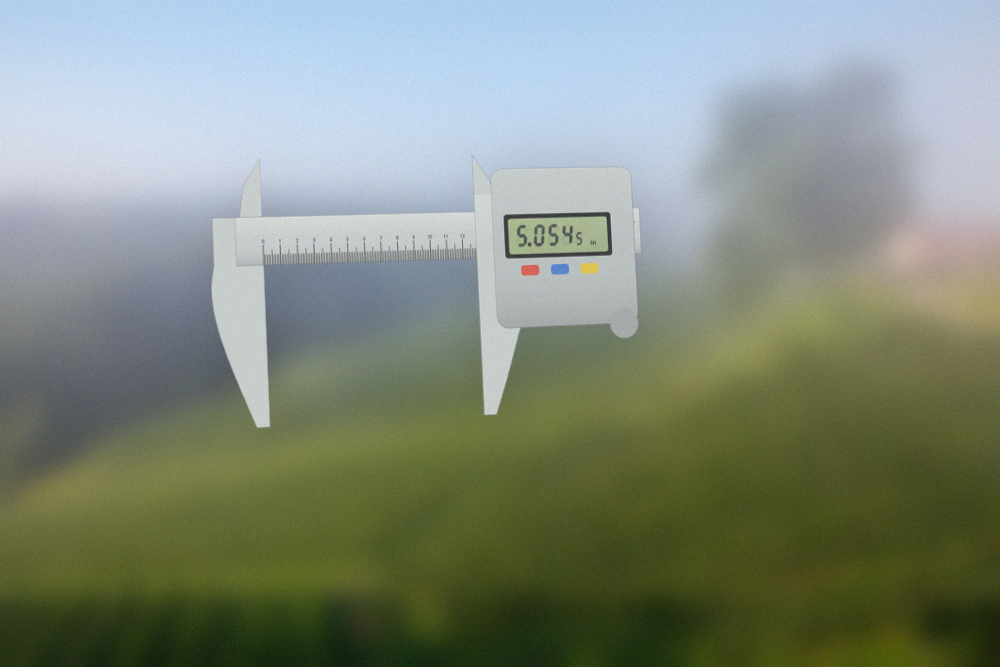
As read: 5.0545; in
